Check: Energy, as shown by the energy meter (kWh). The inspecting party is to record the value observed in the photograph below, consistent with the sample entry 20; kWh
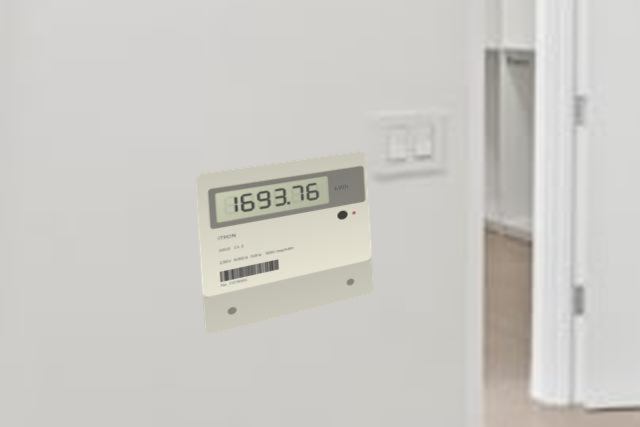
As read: 1693.76; kWh
